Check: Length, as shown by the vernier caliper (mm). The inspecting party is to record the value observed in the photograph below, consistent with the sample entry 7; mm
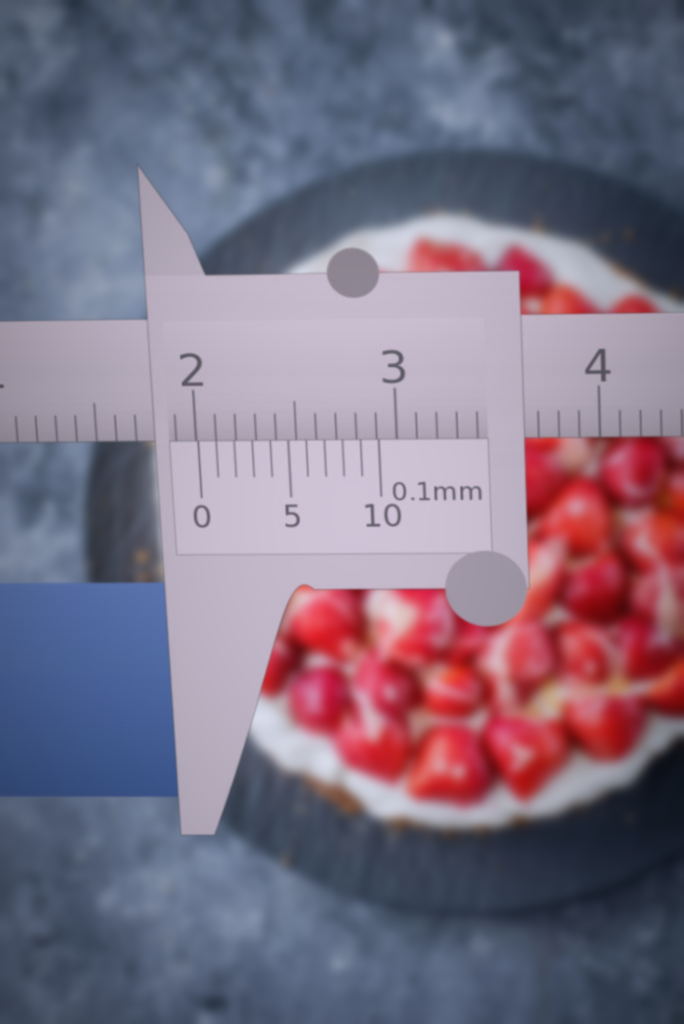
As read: 20.1; mm
